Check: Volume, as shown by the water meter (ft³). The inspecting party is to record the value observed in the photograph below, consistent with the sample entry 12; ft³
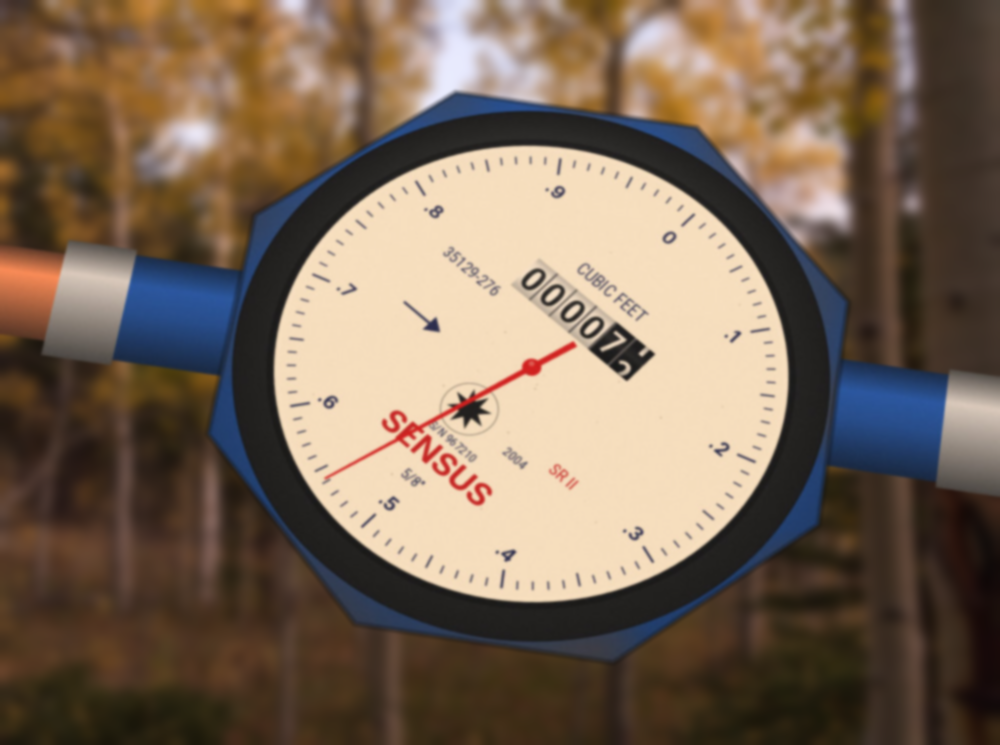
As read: 71.54; ft³
